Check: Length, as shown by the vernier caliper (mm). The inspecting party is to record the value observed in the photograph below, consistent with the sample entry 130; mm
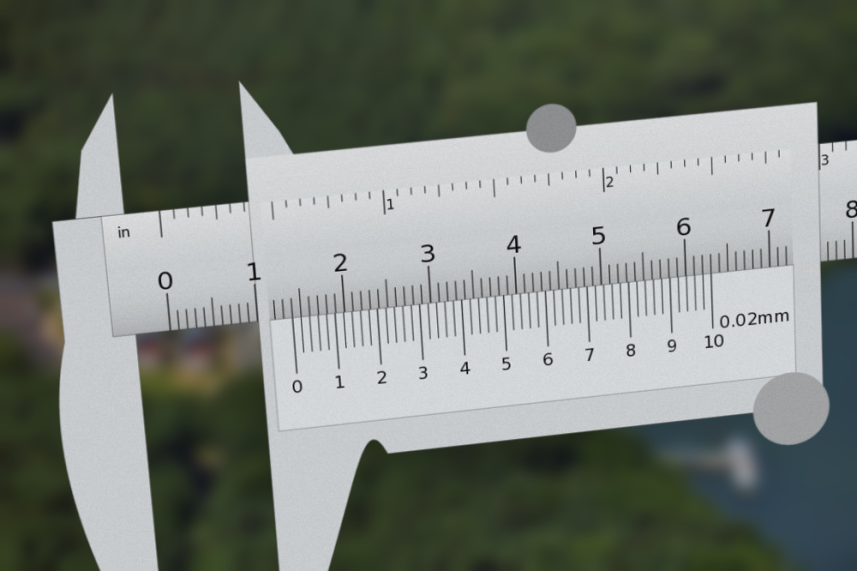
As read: 14.0; mm
